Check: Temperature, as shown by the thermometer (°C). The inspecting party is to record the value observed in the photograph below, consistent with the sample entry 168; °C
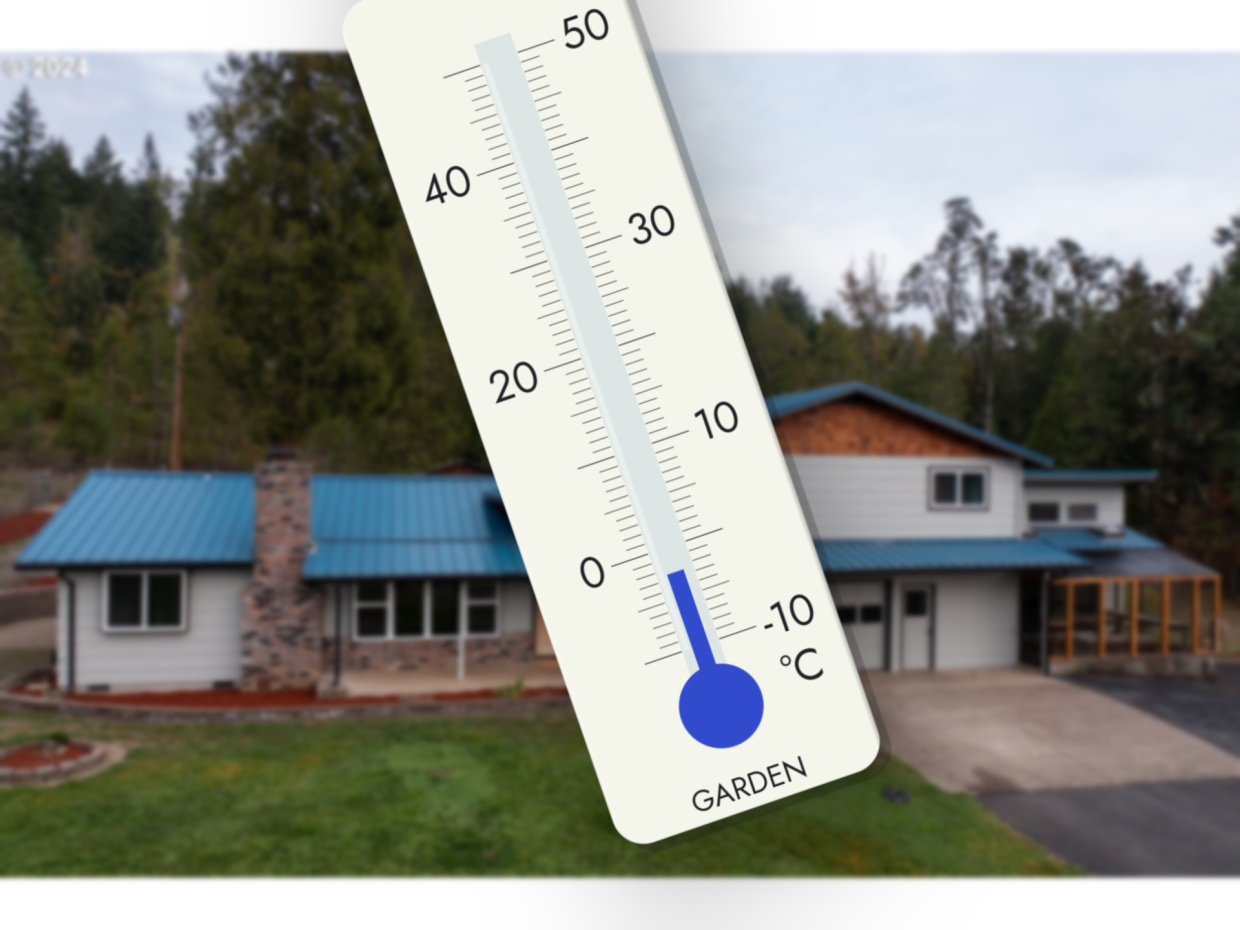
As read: -2.5; °C
